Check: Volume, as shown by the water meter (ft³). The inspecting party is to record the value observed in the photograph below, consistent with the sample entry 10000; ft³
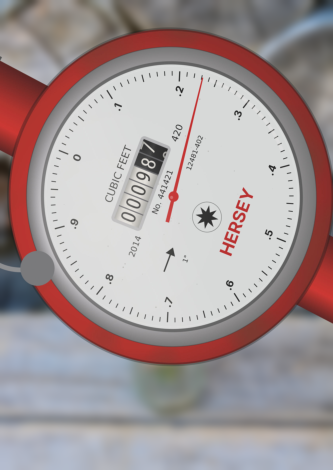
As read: 987.23; ft³
